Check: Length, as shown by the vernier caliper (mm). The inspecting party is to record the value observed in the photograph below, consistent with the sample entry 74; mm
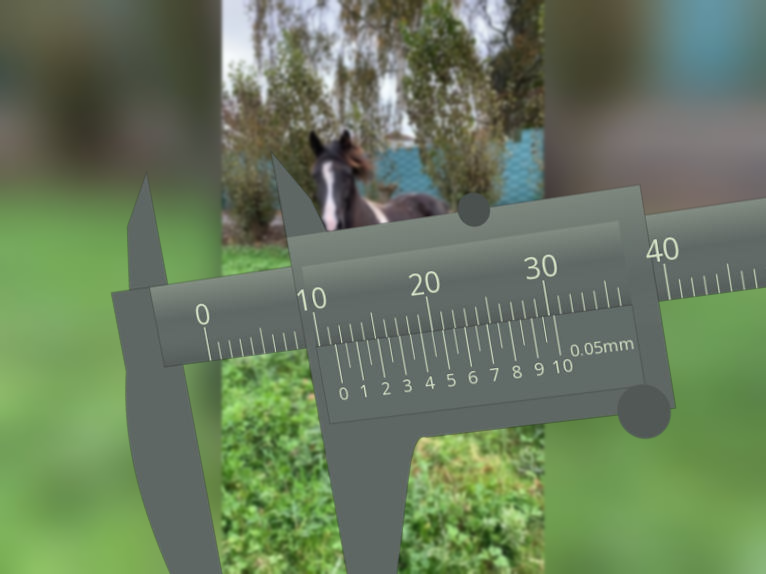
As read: 11.4; mm
